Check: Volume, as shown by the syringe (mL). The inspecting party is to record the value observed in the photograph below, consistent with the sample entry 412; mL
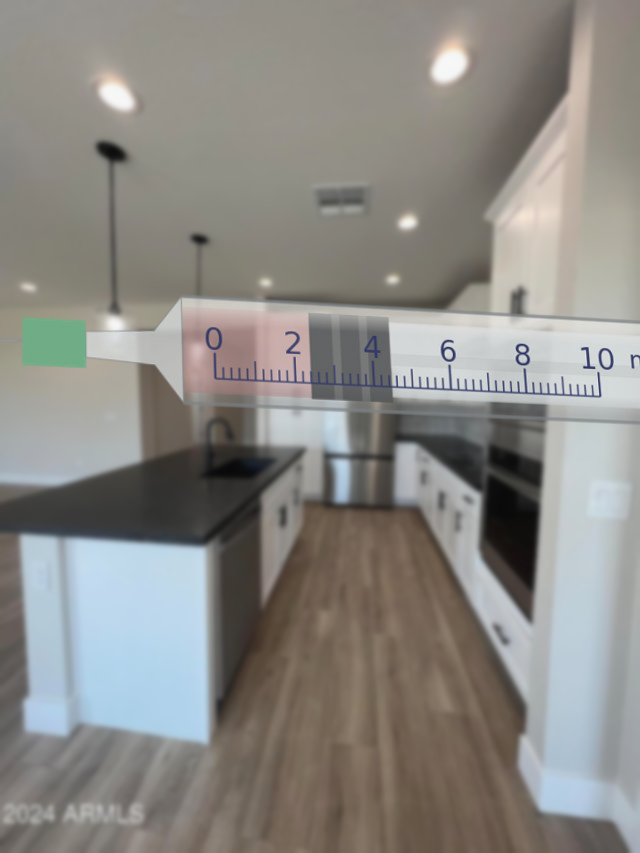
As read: 2.4; mL
